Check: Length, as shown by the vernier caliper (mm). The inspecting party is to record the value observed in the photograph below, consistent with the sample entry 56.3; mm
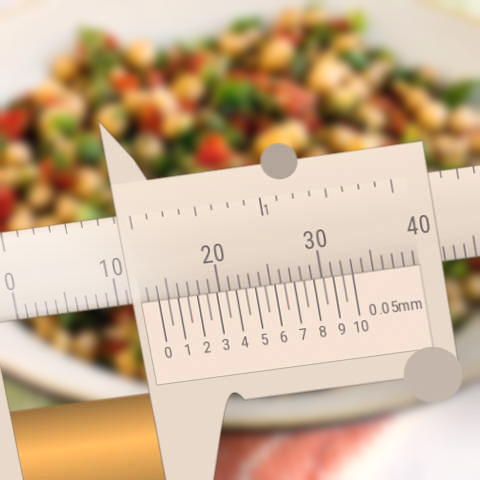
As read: 14.0; mm
